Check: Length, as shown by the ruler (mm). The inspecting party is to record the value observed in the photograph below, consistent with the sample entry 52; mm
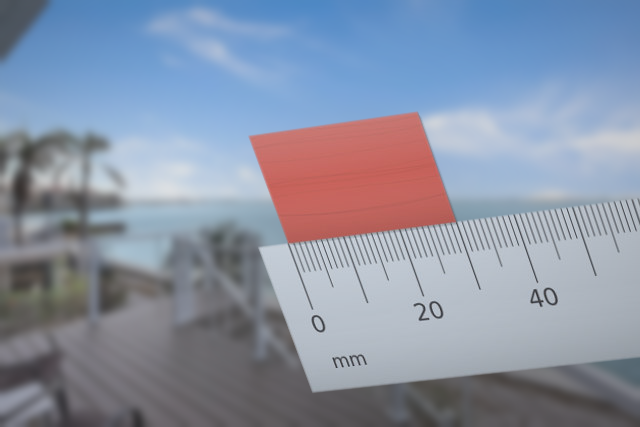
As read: 30; mm
